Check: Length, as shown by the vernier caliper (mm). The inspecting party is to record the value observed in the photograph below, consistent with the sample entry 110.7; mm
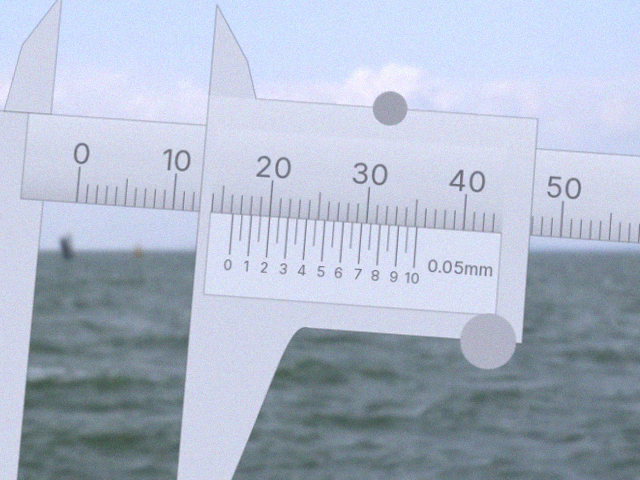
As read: 16.2; mm
